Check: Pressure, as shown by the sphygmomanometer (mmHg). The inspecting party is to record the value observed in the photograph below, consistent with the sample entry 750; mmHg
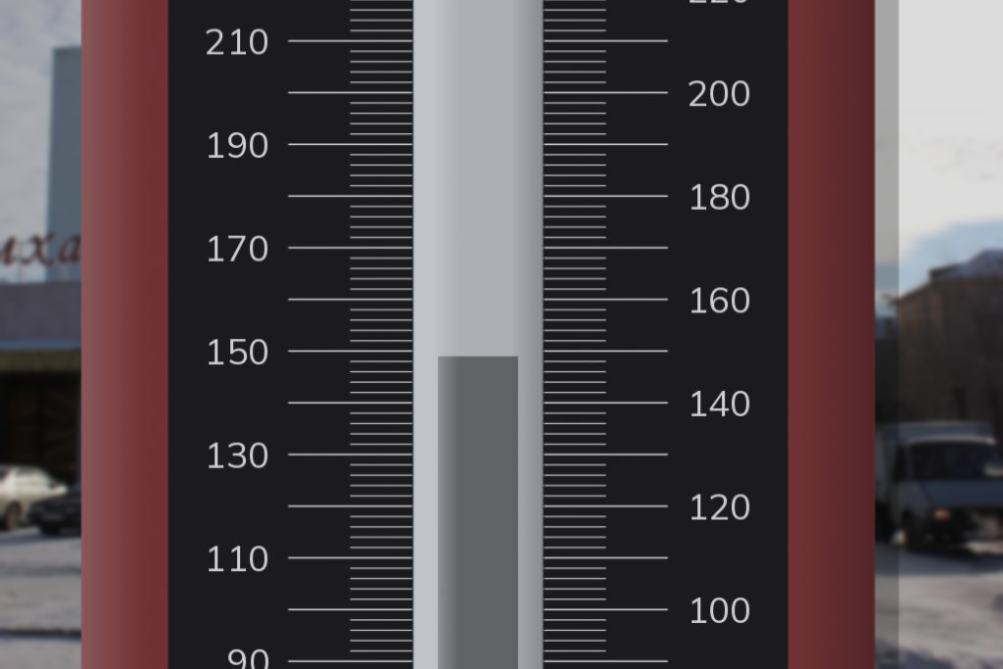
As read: 149; mmHg
